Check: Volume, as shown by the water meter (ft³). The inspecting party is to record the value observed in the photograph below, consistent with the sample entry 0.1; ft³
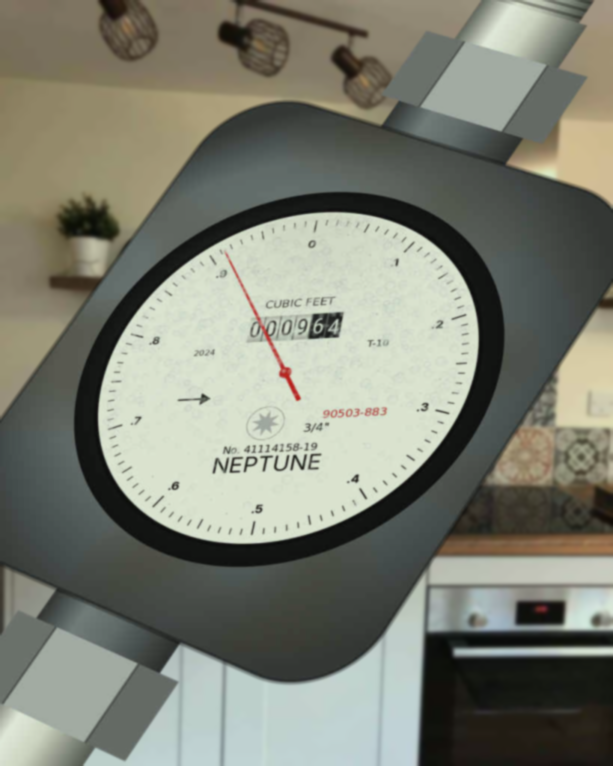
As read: 963.91; ft³
